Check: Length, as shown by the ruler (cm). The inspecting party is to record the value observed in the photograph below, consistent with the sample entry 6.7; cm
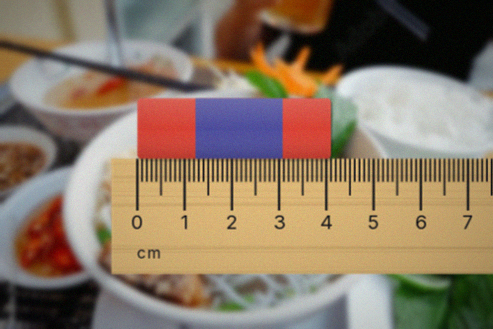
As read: 4.1; cm
